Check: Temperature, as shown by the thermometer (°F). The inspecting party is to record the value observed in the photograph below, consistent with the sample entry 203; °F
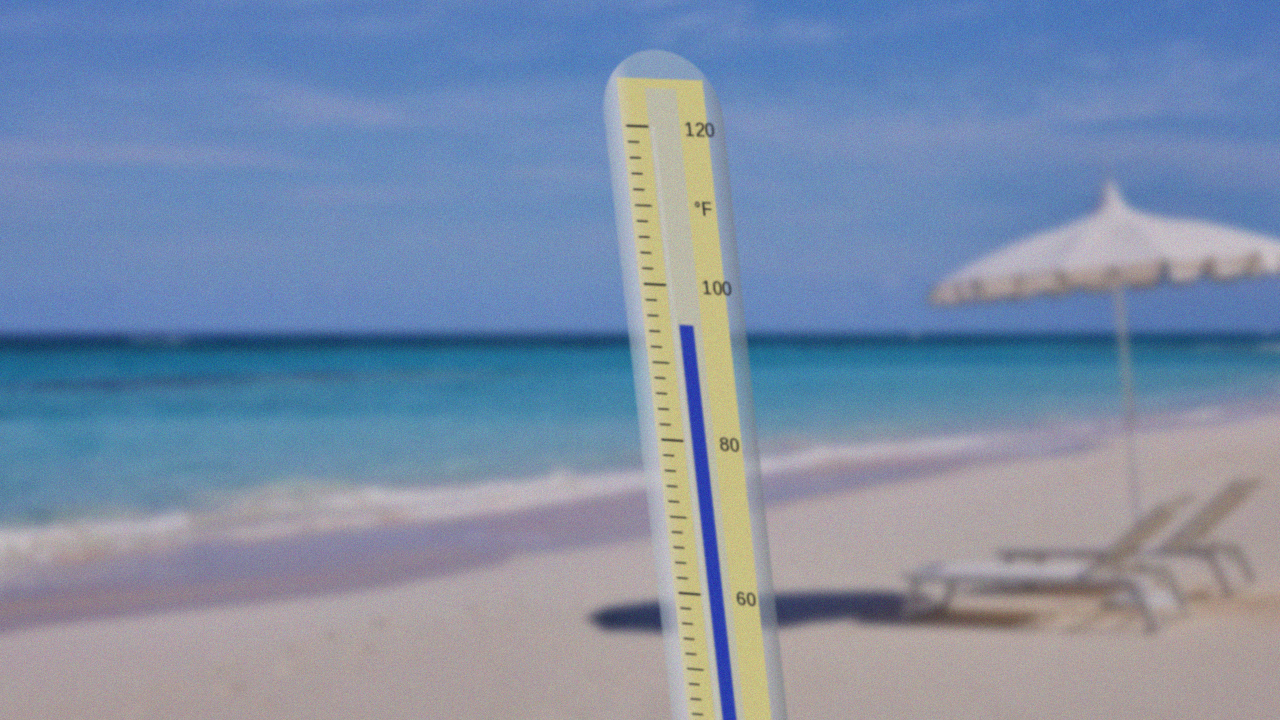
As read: 95; °F
